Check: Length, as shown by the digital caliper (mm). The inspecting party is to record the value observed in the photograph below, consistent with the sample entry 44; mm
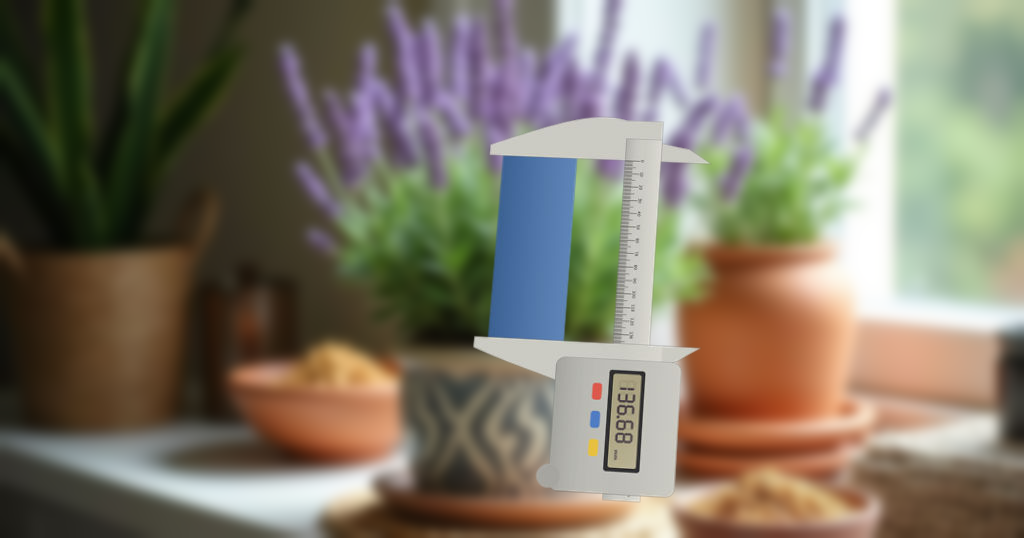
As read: 136.68; mm
